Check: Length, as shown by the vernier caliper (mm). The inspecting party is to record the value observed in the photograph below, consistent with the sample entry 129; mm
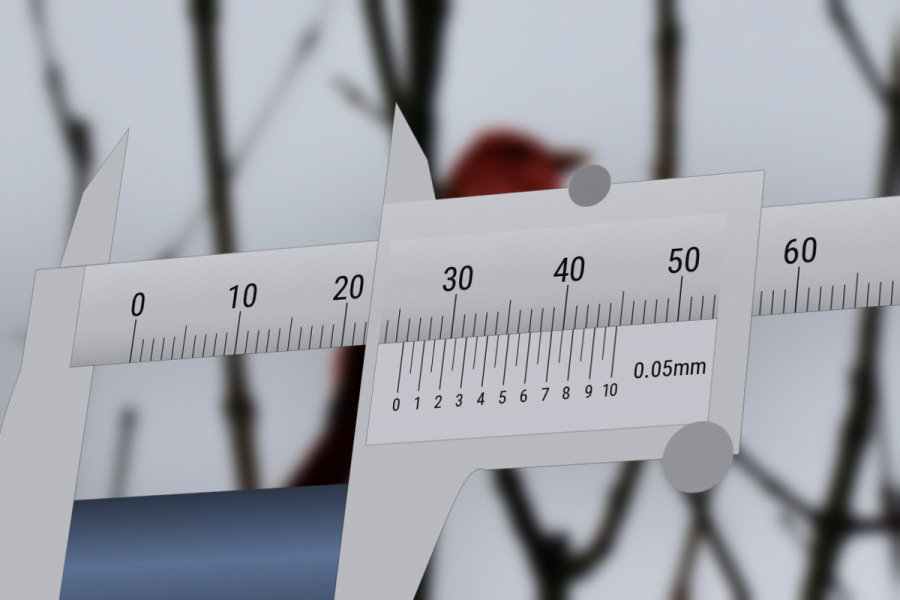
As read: 25.7; mm
